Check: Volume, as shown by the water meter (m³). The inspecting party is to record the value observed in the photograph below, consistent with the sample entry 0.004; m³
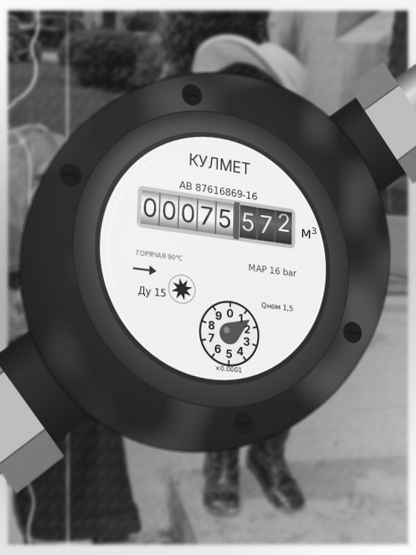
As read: 75.5721; m³
